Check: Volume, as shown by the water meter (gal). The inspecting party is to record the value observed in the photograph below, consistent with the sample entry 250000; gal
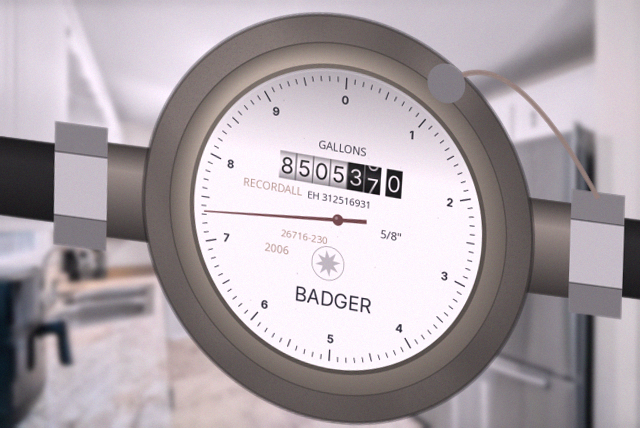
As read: 8505367.3; gal
